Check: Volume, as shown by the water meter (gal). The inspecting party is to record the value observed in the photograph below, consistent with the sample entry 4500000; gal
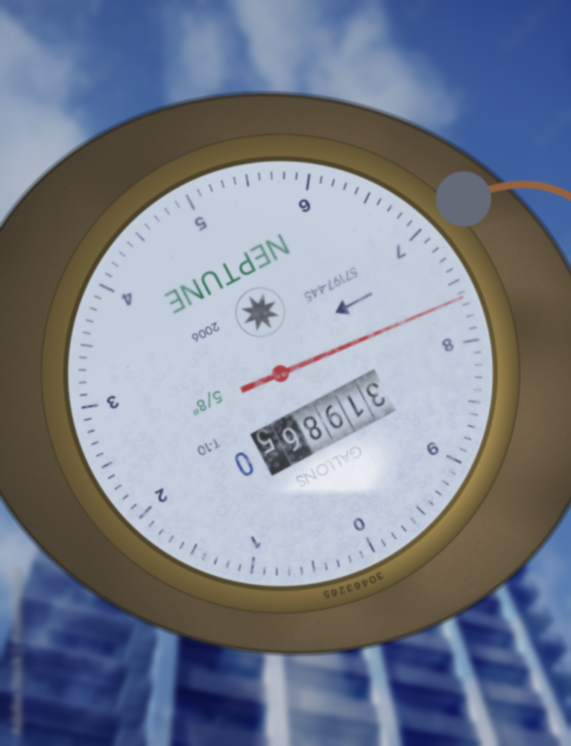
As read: 3198647.6; gal
